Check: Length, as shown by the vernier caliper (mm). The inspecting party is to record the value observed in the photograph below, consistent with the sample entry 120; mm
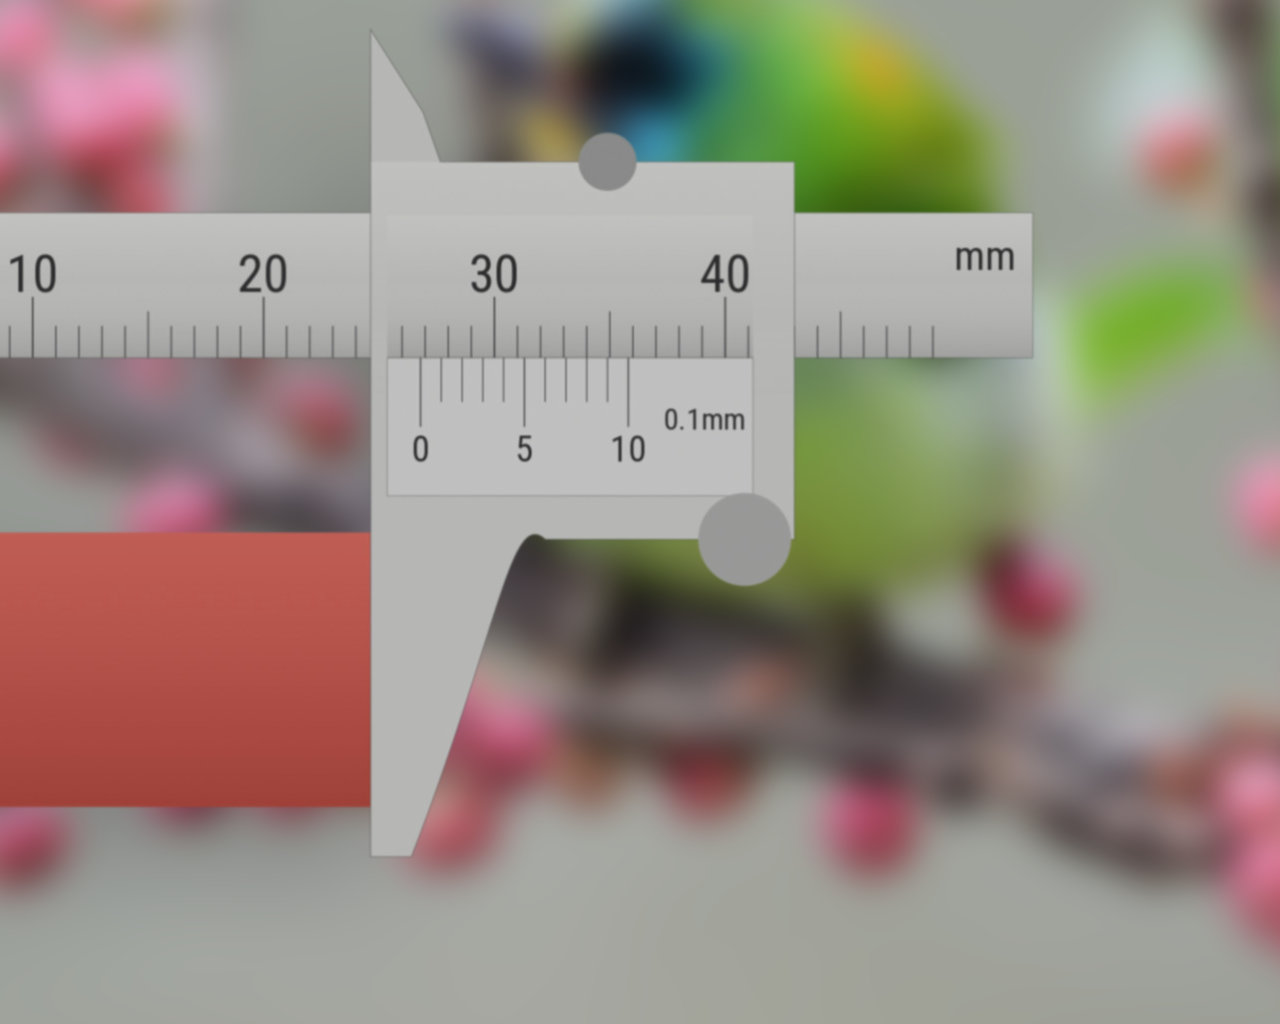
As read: 26.8; mm
